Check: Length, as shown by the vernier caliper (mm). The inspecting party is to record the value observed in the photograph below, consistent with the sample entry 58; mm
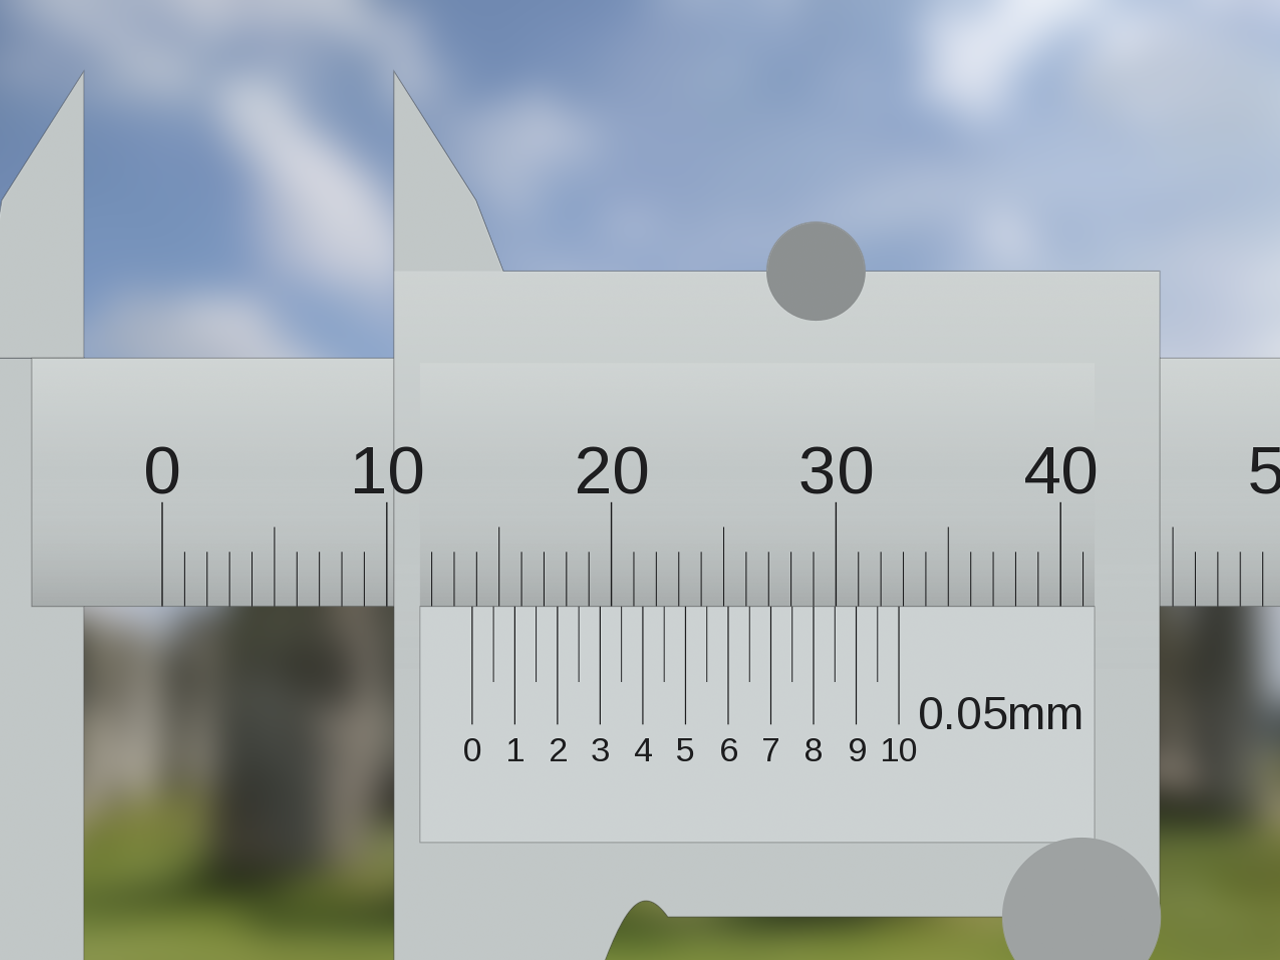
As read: 13.8; mm
